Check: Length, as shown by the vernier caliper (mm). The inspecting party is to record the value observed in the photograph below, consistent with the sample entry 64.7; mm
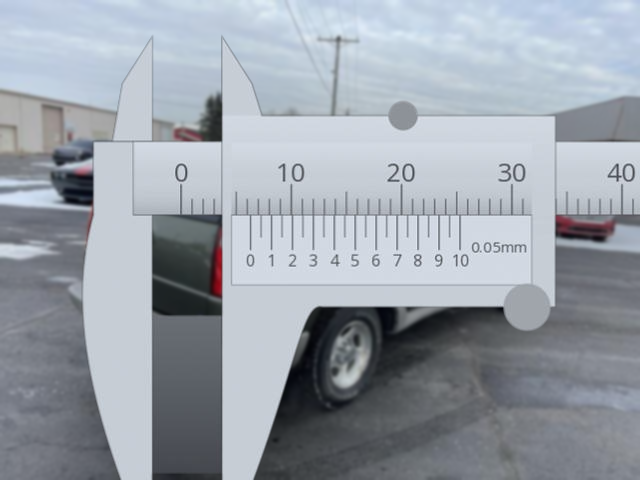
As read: 6.3; mm
